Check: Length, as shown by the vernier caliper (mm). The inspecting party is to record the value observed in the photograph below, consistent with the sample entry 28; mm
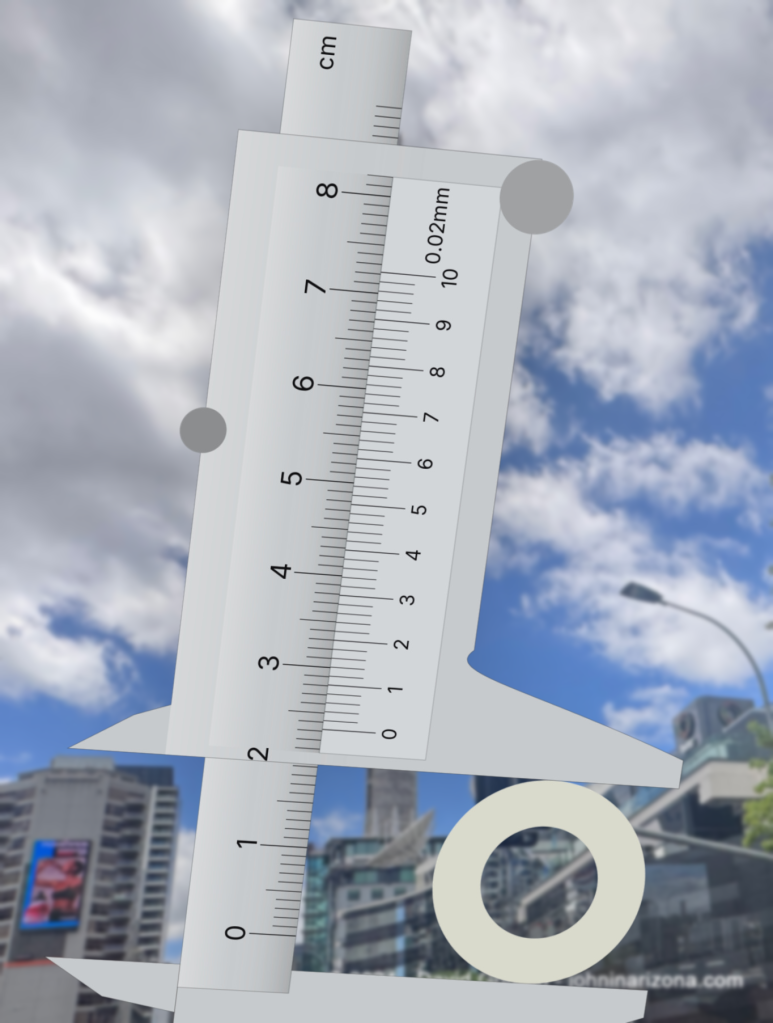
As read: 23.2; mm
